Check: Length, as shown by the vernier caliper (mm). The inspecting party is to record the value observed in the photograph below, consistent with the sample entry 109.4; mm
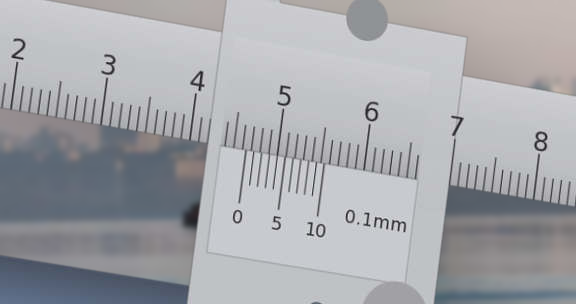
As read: 46.4; mm
